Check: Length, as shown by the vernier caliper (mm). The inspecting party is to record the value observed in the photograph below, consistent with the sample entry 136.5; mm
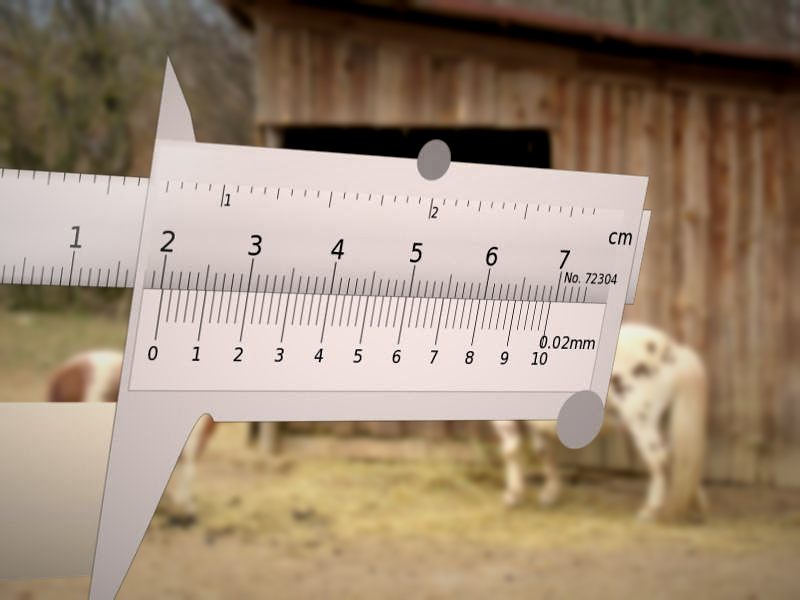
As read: 20.2; mm
